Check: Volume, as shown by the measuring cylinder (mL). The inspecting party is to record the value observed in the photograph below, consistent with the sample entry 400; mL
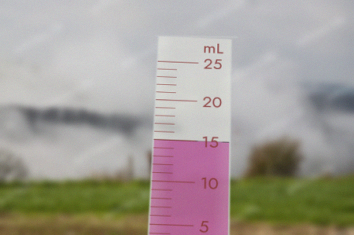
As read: 15; mL
